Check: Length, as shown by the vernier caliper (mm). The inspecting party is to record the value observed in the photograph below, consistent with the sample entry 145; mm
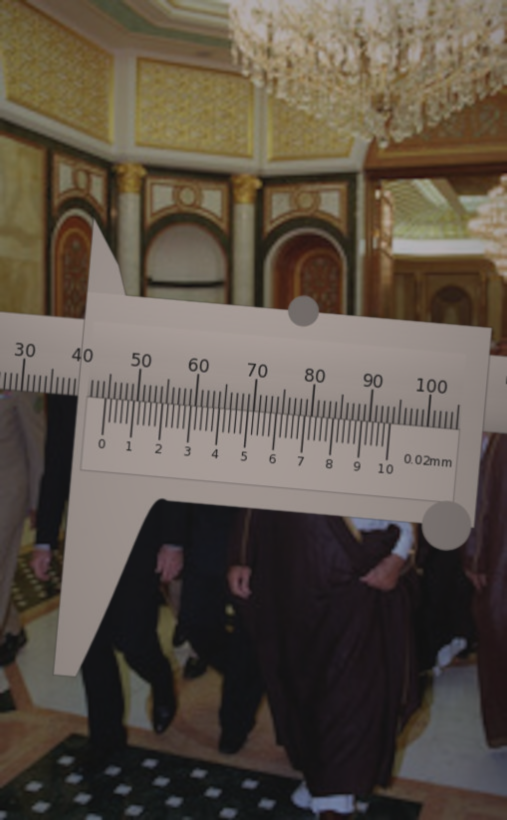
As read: 44.5; mm
